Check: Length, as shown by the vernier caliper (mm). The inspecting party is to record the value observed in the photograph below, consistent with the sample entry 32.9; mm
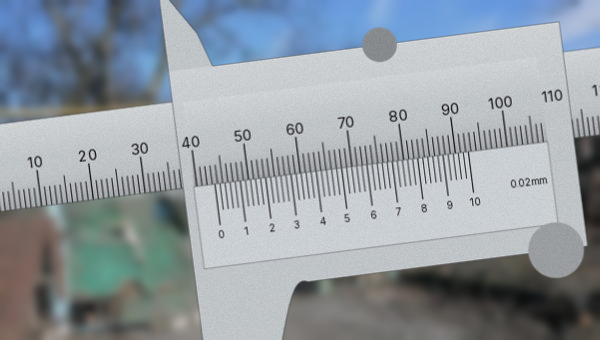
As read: 43.5; mm
